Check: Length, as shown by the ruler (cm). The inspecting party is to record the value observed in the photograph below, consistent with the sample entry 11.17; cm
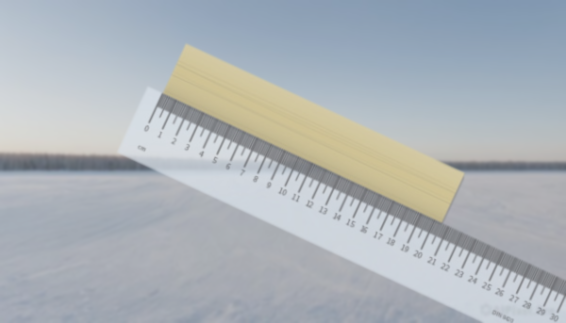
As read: 20.5; cm
